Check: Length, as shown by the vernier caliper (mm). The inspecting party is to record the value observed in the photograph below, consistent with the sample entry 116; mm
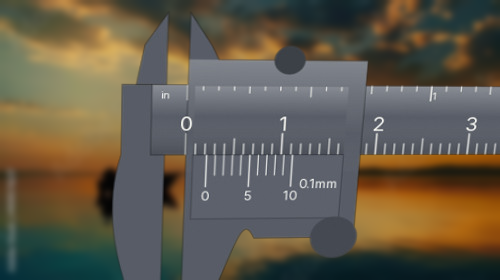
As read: 2.2; mm
